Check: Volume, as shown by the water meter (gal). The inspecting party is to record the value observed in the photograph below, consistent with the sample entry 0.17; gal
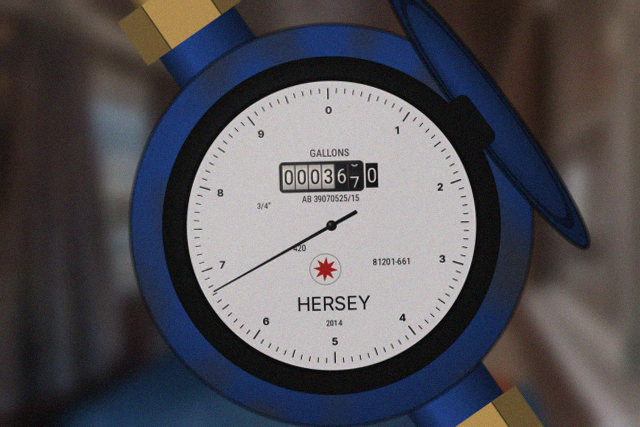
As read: 3666.7; gal
